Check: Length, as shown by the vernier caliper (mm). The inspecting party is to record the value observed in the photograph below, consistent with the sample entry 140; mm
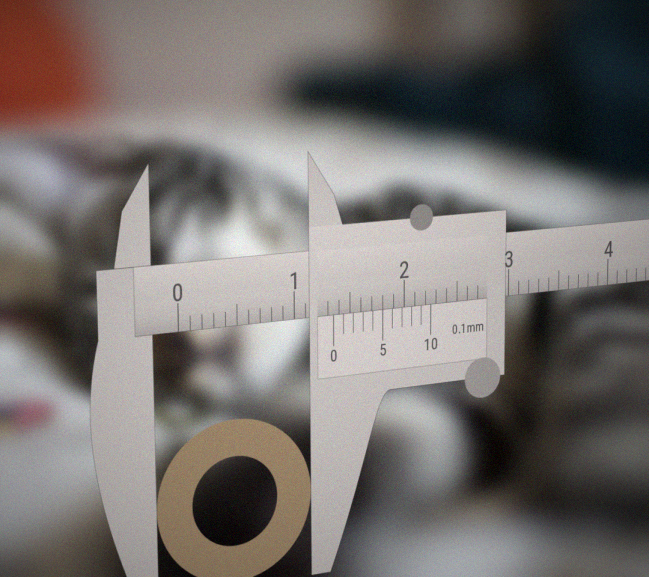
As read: 13.5; mm
